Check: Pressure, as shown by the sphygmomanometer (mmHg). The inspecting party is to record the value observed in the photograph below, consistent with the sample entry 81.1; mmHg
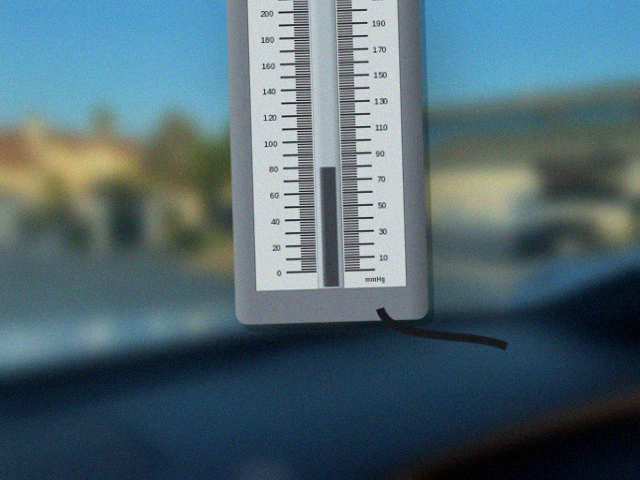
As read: 80; mmHg
